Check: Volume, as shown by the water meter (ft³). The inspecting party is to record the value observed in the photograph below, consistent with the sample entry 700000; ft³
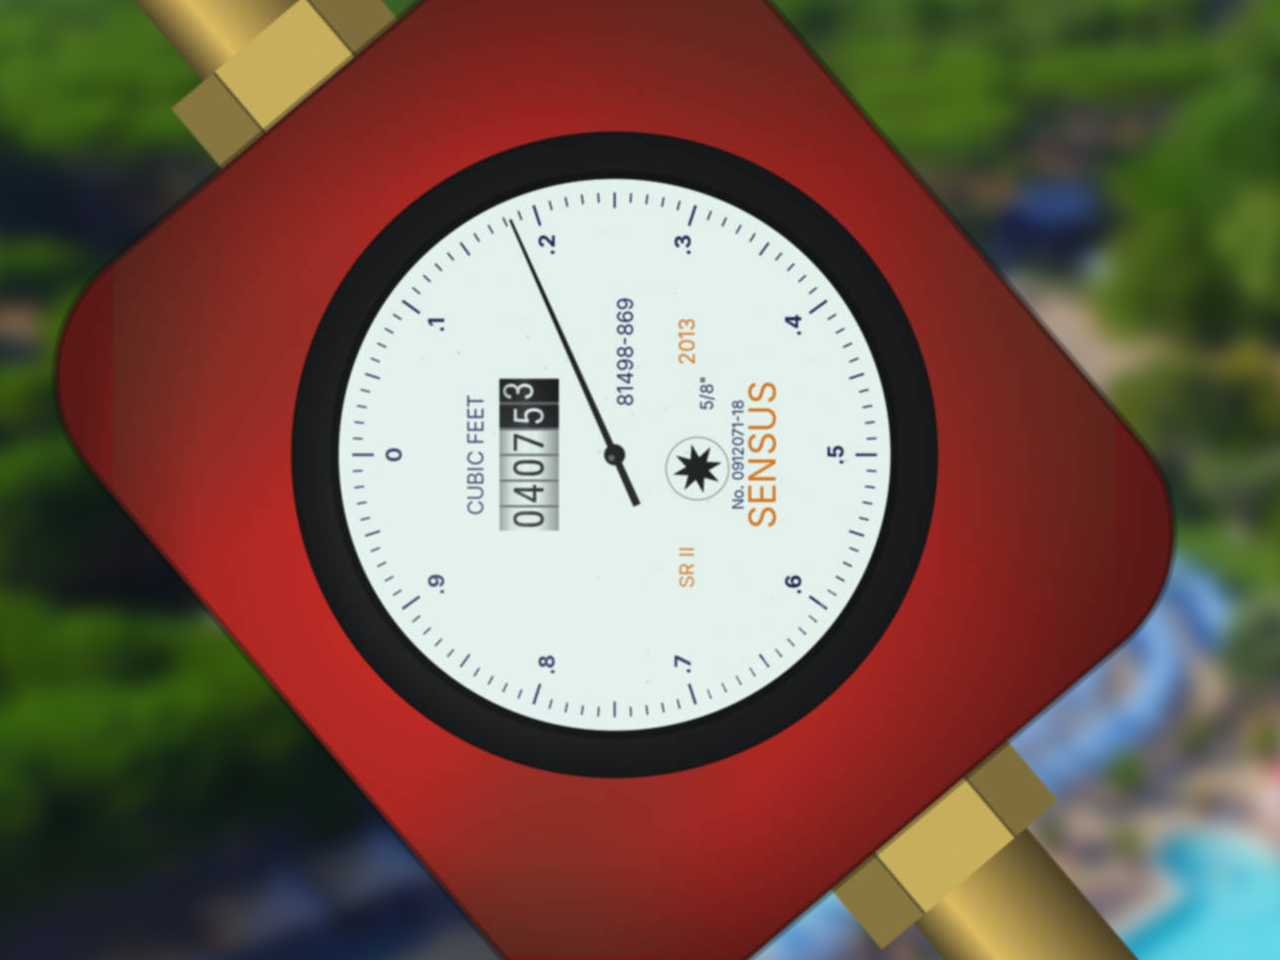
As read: 40753.18; ft³
